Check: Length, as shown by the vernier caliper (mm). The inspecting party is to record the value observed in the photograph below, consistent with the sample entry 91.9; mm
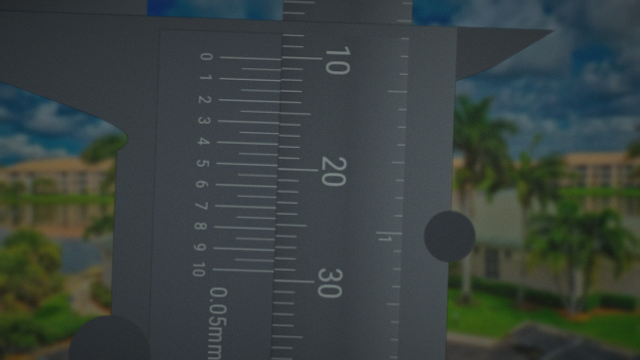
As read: 10.2; mm
